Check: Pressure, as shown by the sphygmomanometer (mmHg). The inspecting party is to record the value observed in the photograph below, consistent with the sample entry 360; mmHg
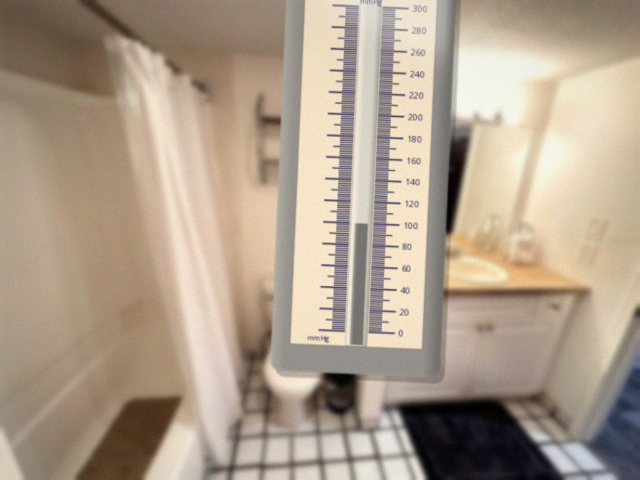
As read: 100; mmHg
